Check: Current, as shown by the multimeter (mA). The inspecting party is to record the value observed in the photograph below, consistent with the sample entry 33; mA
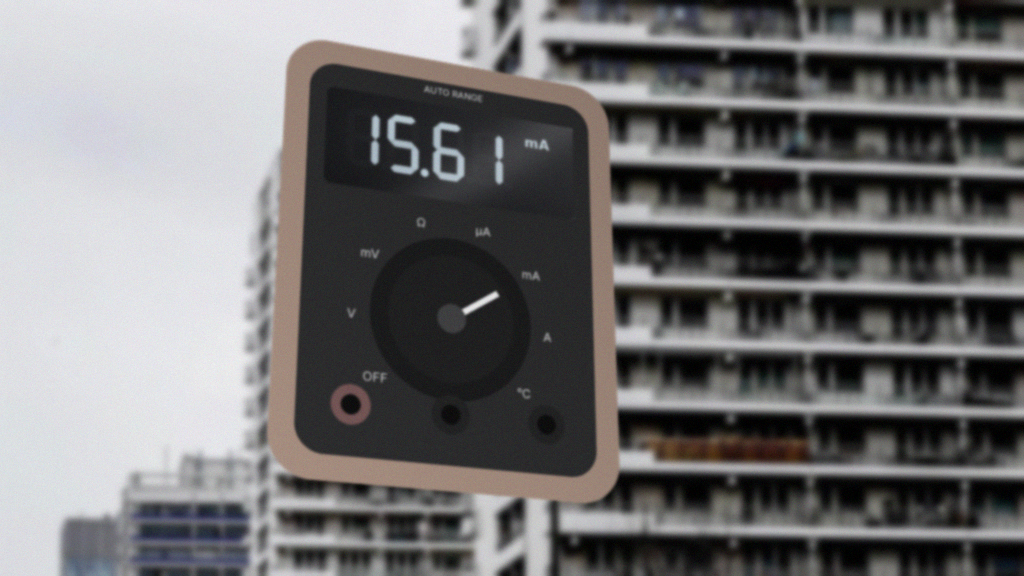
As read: 15.61; mA
